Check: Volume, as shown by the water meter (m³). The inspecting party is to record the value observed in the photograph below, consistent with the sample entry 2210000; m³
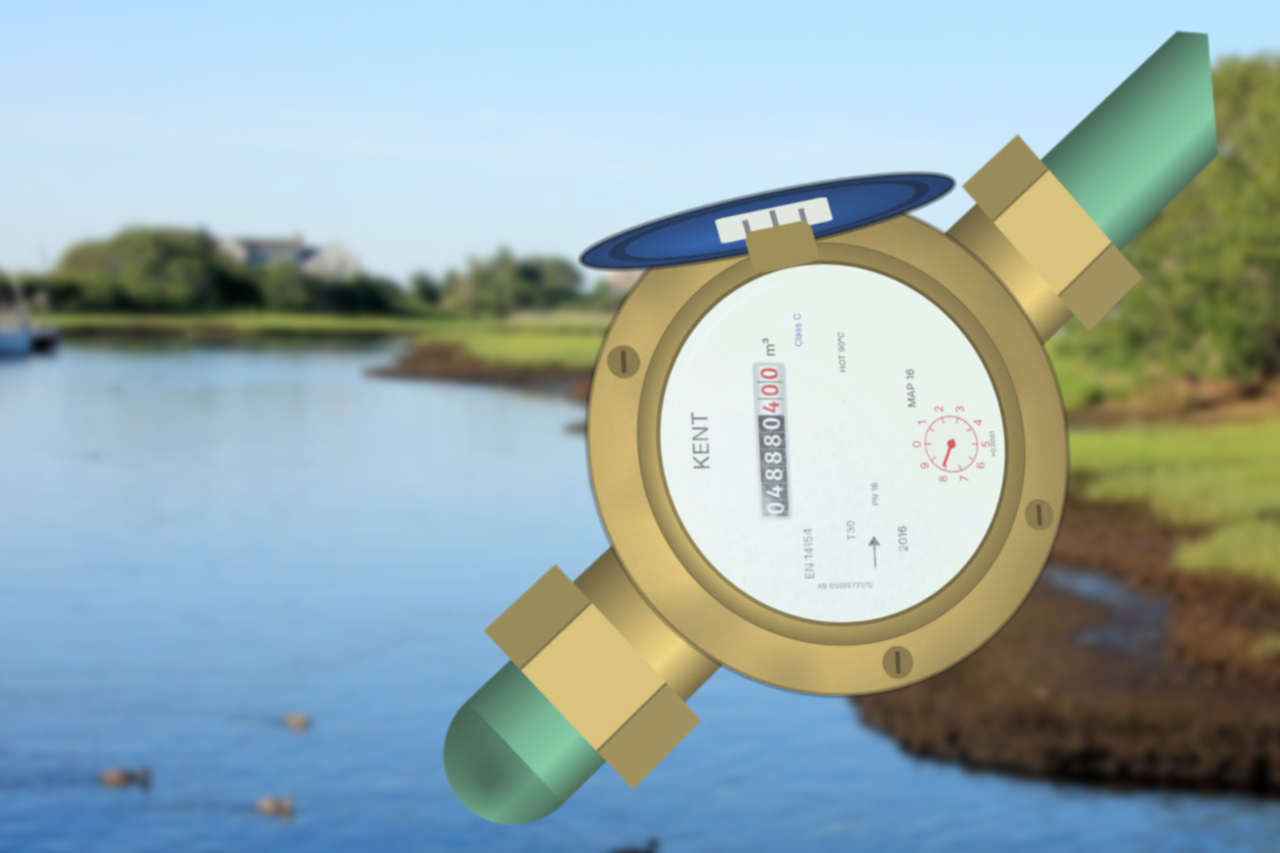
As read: 48880.4008; m³
